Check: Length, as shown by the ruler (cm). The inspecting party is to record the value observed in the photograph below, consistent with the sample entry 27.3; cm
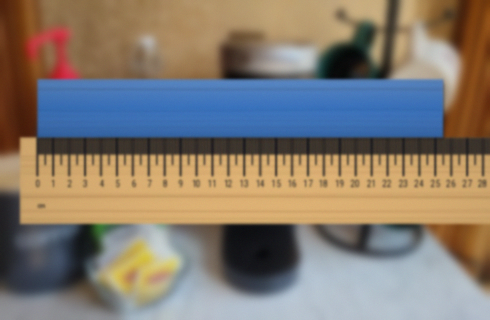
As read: 25.5; cm
